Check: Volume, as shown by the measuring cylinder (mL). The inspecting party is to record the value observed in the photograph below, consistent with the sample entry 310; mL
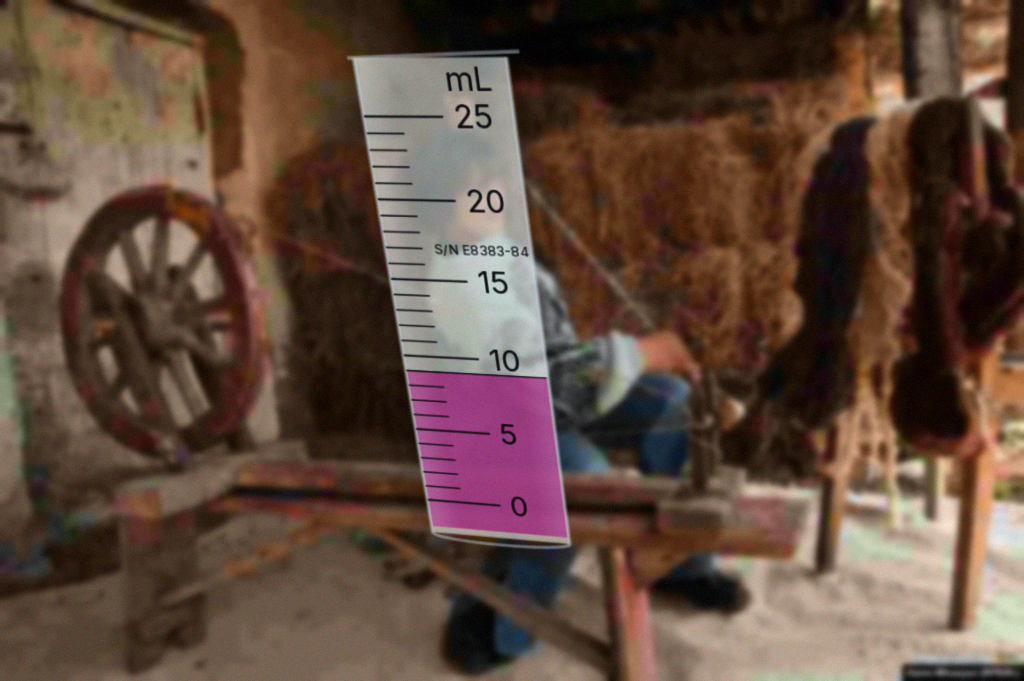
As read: 9; mL
